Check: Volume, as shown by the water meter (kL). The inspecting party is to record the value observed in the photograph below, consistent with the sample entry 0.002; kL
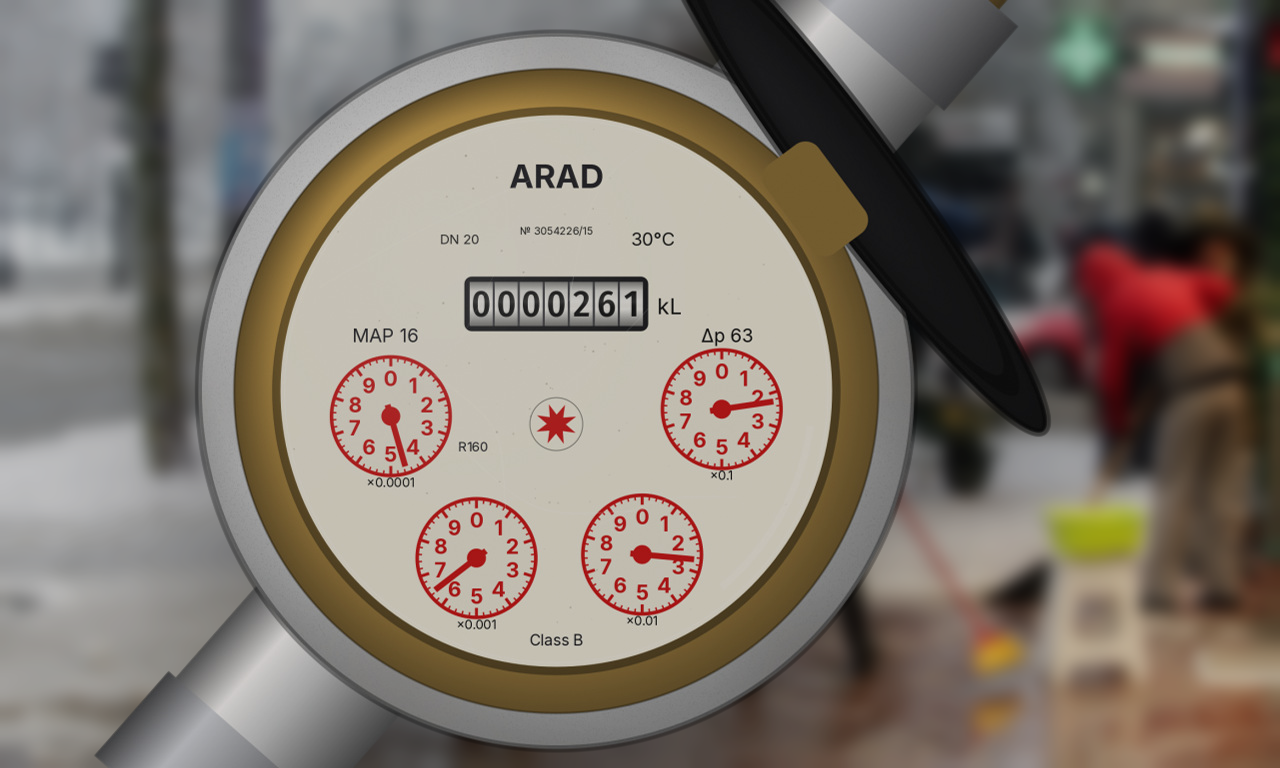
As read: 261.2264; kL
